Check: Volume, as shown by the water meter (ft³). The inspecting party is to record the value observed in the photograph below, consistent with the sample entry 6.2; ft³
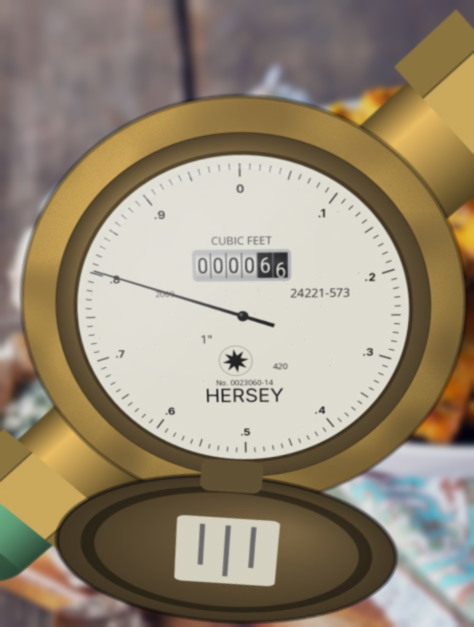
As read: 65.80; ft³
